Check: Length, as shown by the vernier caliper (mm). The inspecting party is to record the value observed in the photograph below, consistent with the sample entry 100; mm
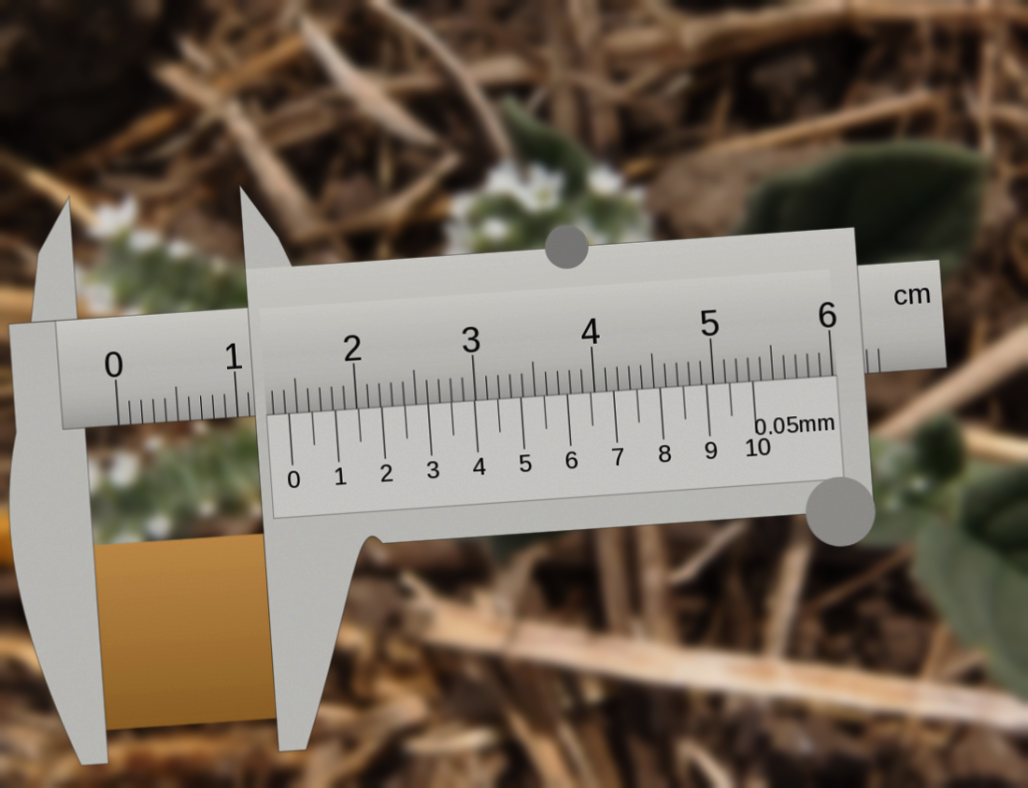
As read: 14.3; mm
